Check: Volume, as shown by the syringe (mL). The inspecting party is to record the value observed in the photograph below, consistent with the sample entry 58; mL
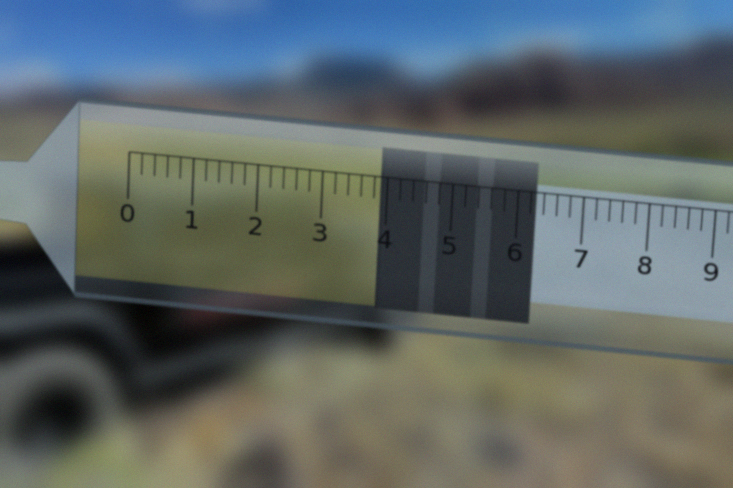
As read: 3.9; mL
